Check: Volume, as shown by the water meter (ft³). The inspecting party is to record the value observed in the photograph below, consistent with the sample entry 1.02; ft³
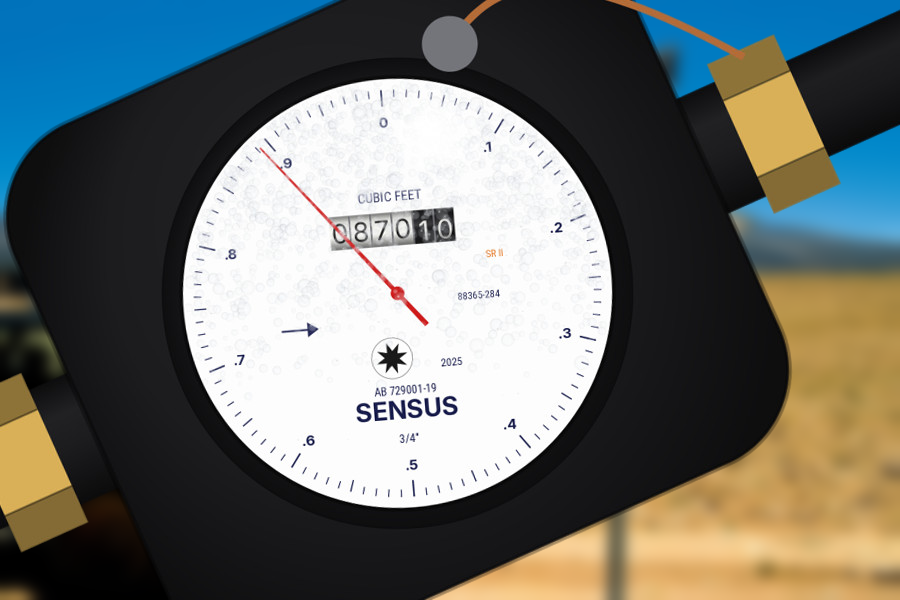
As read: 87009.89; ft³
